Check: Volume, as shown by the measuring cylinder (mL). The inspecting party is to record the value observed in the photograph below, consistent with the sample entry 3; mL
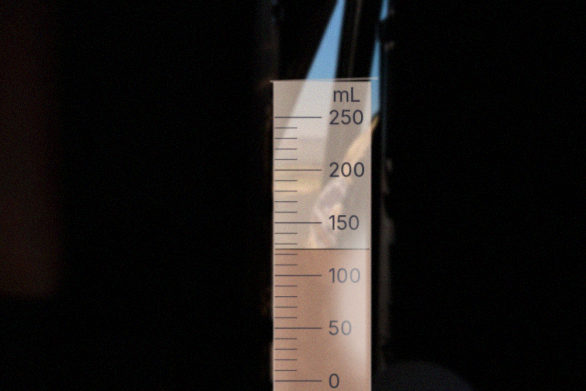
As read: 125; mL
